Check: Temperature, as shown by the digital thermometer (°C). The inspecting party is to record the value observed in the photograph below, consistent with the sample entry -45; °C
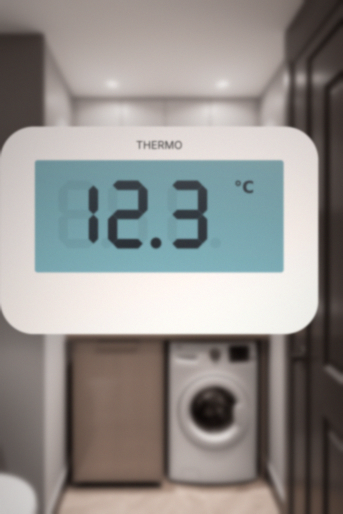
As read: 12.3; °C
